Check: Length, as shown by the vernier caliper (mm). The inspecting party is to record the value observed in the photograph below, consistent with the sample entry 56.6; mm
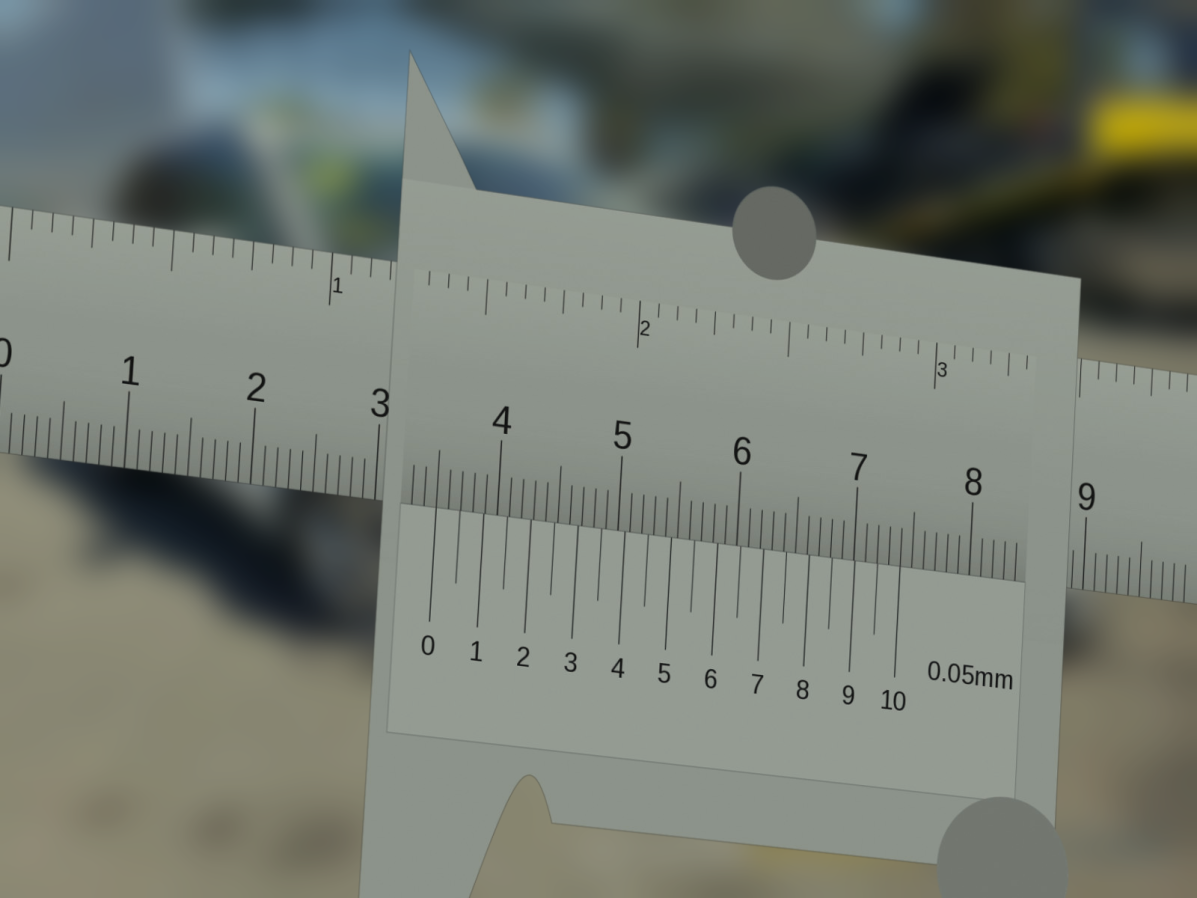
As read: 35.0; mm
